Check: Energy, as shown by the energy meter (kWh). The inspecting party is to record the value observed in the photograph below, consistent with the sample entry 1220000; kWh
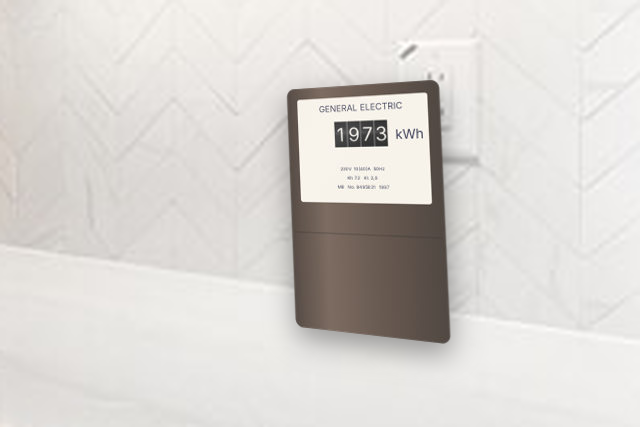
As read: 1973; kWh
